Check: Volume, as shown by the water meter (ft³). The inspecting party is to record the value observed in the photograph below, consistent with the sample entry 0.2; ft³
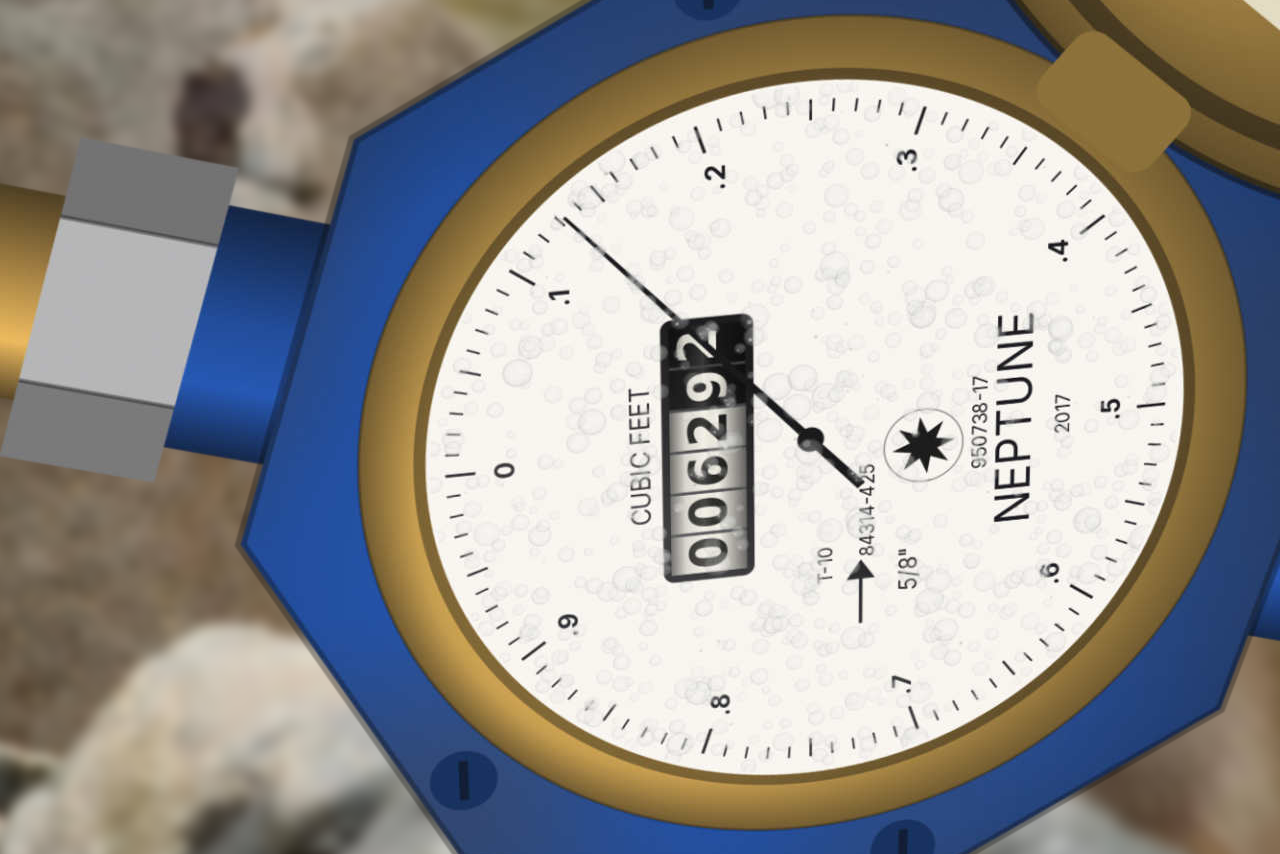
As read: 6292.13; ft³
